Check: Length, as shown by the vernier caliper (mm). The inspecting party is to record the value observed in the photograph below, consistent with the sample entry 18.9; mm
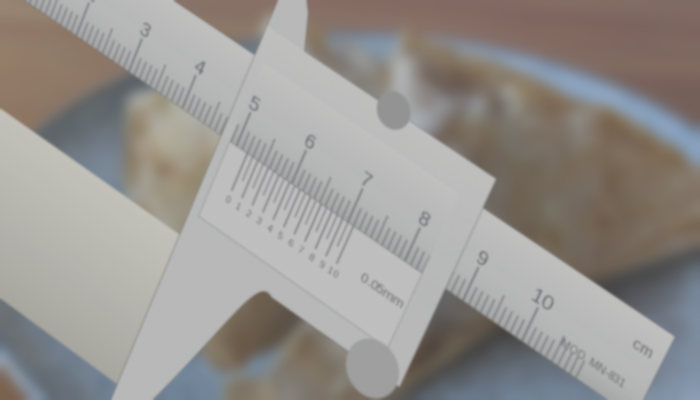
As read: 52.0; mm
